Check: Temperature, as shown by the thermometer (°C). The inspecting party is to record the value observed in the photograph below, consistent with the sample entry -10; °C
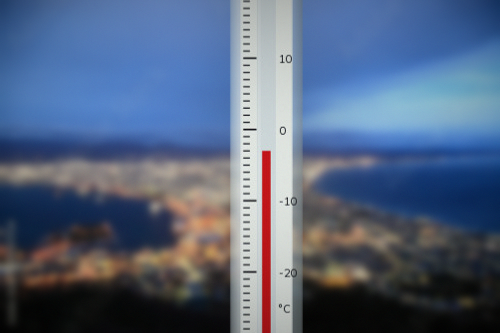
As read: -3; °C
